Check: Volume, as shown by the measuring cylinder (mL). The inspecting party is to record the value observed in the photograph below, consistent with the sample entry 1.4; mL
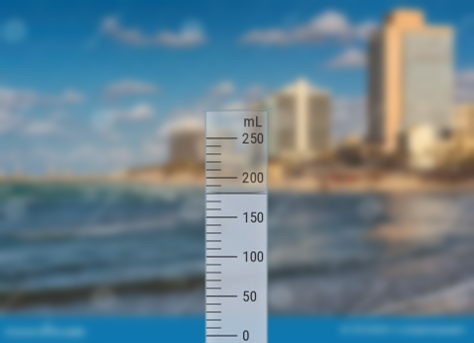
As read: 180; mL
